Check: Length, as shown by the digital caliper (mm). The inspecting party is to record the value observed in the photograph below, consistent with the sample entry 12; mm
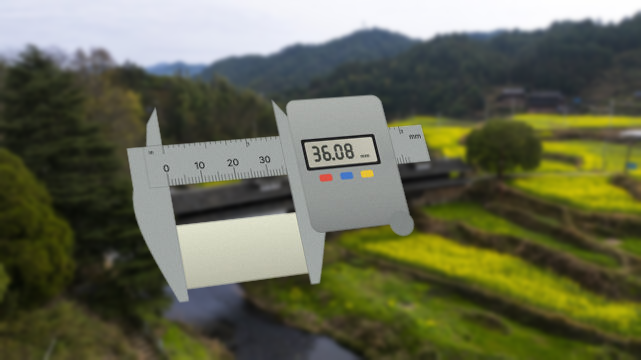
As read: 36.08; mm
